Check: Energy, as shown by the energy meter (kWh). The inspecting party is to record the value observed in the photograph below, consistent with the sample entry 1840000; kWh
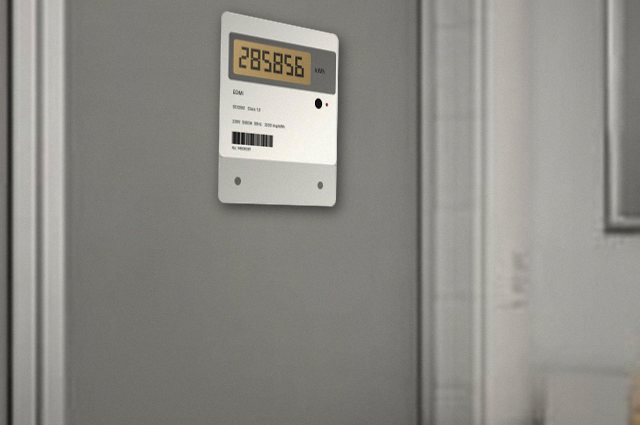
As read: 285856; kWh
